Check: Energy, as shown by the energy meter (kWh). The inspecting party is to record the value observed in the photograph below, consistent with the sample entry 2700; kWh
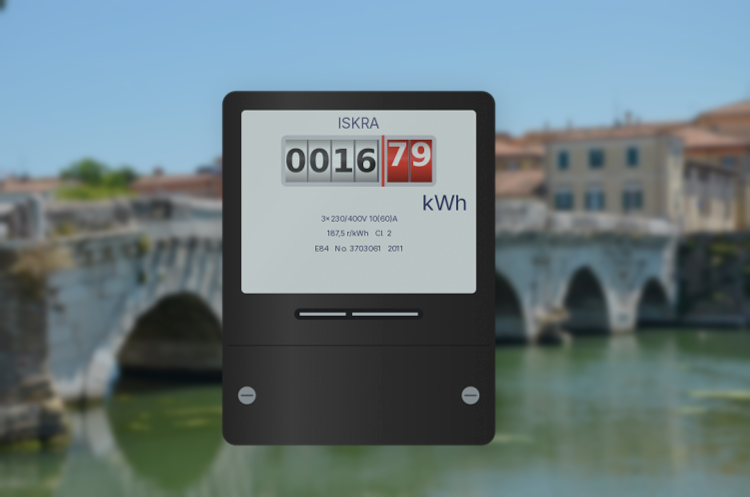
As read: 16.79; kWh
